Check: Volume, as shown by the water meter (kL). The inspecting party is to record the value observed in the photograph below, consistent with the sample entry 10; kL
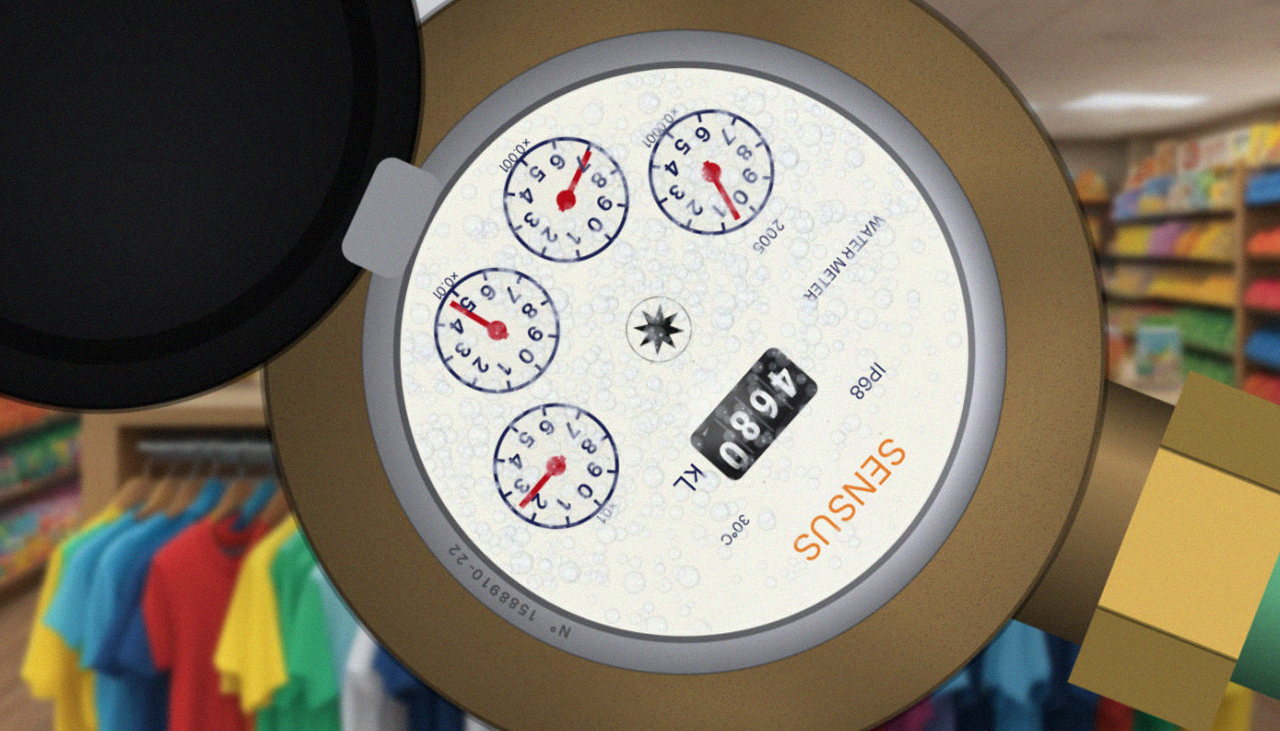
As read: 4680.2470; kL
